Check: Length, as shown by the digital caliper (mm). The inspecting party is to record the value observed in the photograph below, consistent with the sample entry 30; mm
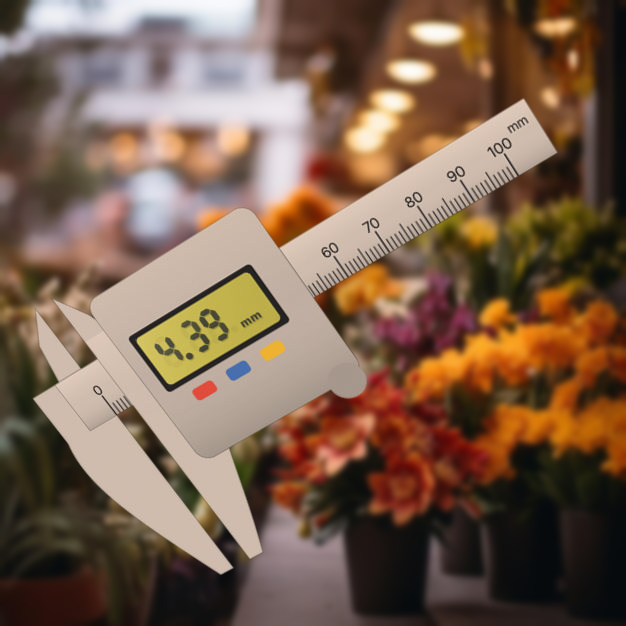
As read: 4.39; mm
